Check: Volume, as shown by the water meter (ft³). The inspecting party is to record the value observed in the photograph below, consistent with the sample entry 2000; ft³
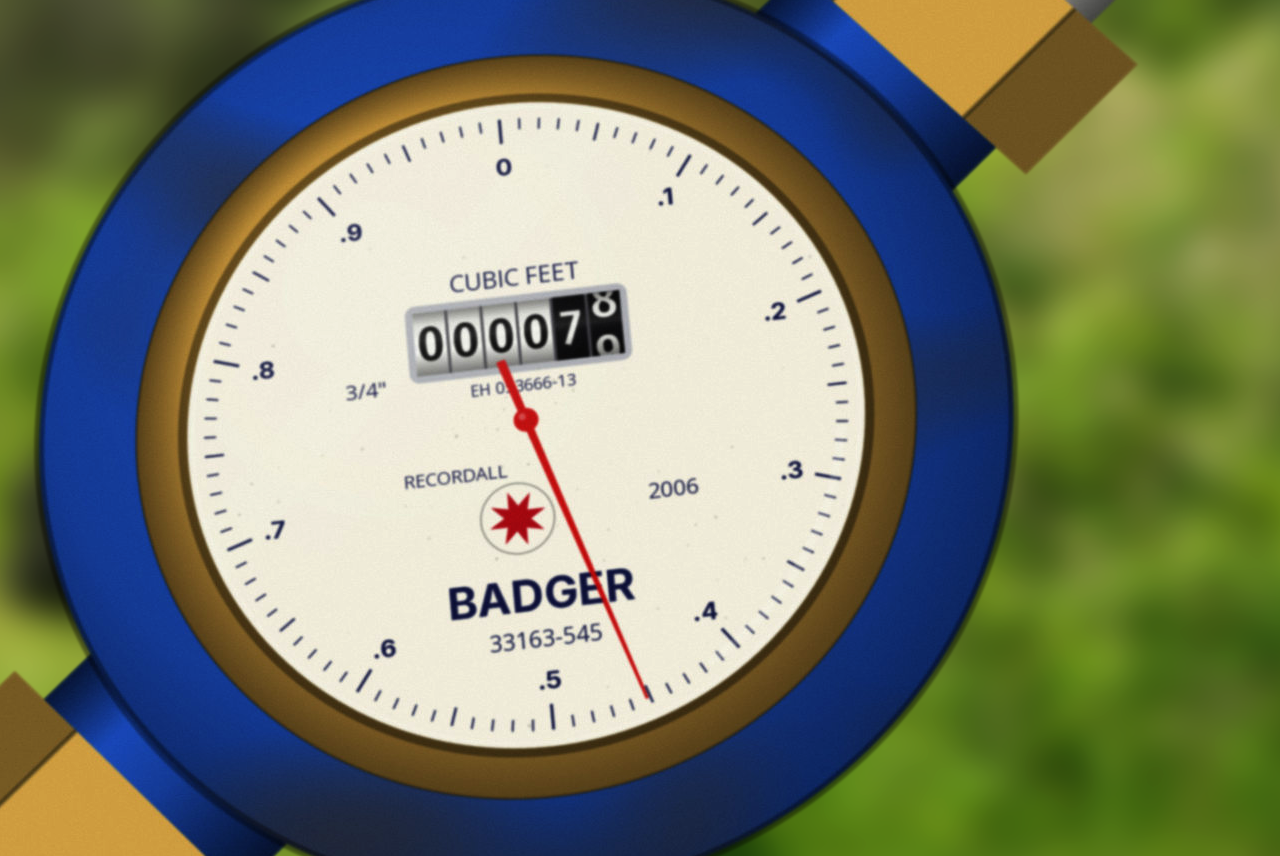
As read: 78.45; ft³
